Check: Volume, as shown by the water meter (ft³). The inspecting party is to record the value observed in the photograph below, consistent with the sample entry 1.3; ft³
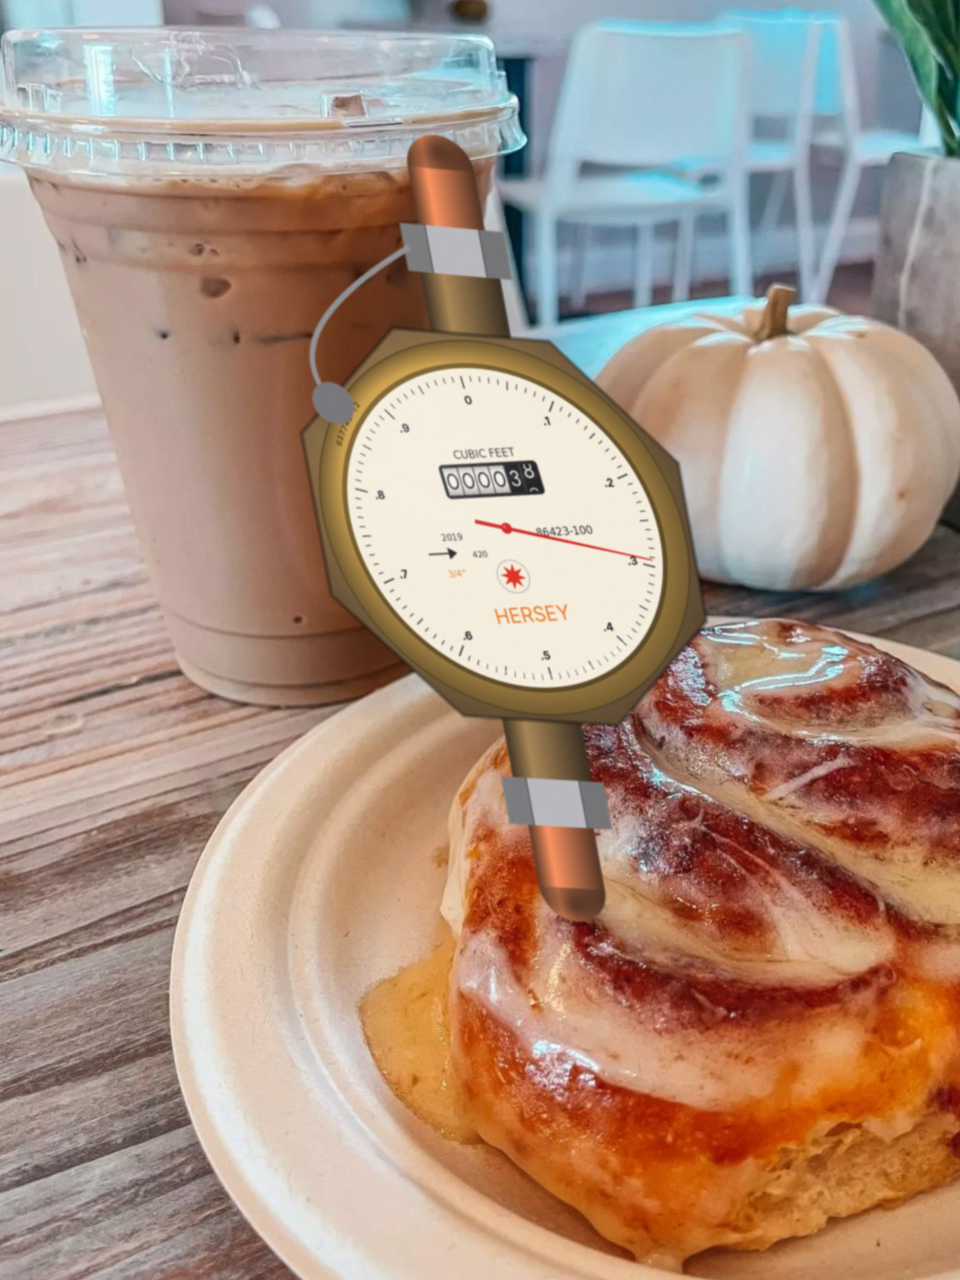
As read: 38.29; ft³
